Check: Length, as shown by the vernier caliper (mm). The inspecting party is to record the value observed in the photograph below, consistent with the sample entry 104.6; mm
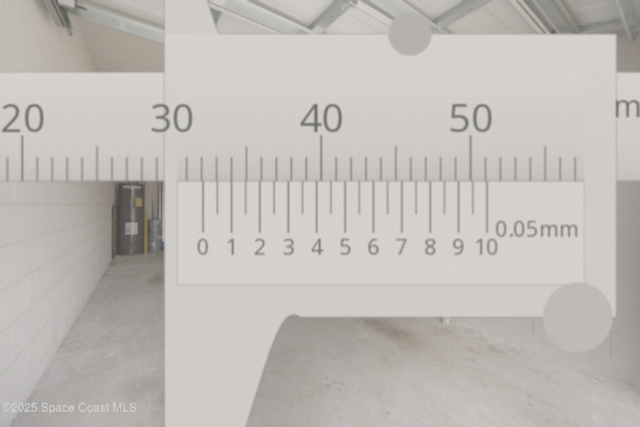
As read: 32.1; mm
